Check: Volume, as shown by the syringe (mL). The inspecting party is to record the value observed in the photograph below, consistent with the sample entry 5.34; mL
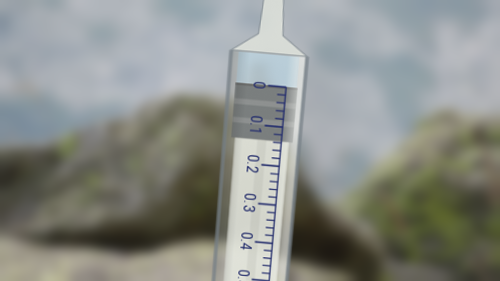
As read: 0; mL
